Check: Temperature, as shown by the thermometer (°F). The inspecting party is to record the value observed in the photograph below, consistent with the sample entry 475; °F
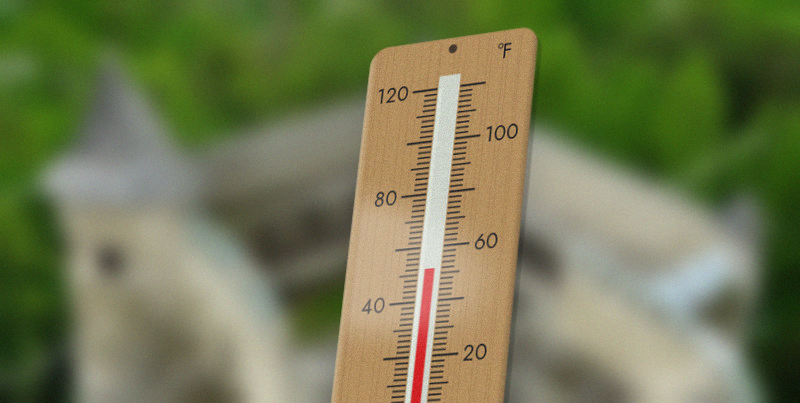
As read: 52; °F
